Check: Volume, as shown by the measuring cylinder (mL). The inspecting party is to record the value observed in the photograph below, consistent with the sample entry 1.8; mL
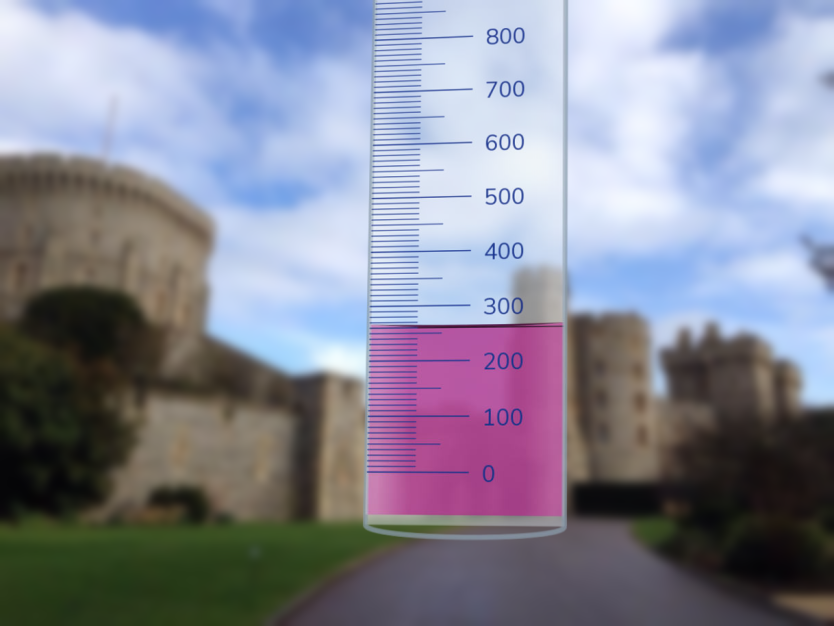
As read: 260; mL
